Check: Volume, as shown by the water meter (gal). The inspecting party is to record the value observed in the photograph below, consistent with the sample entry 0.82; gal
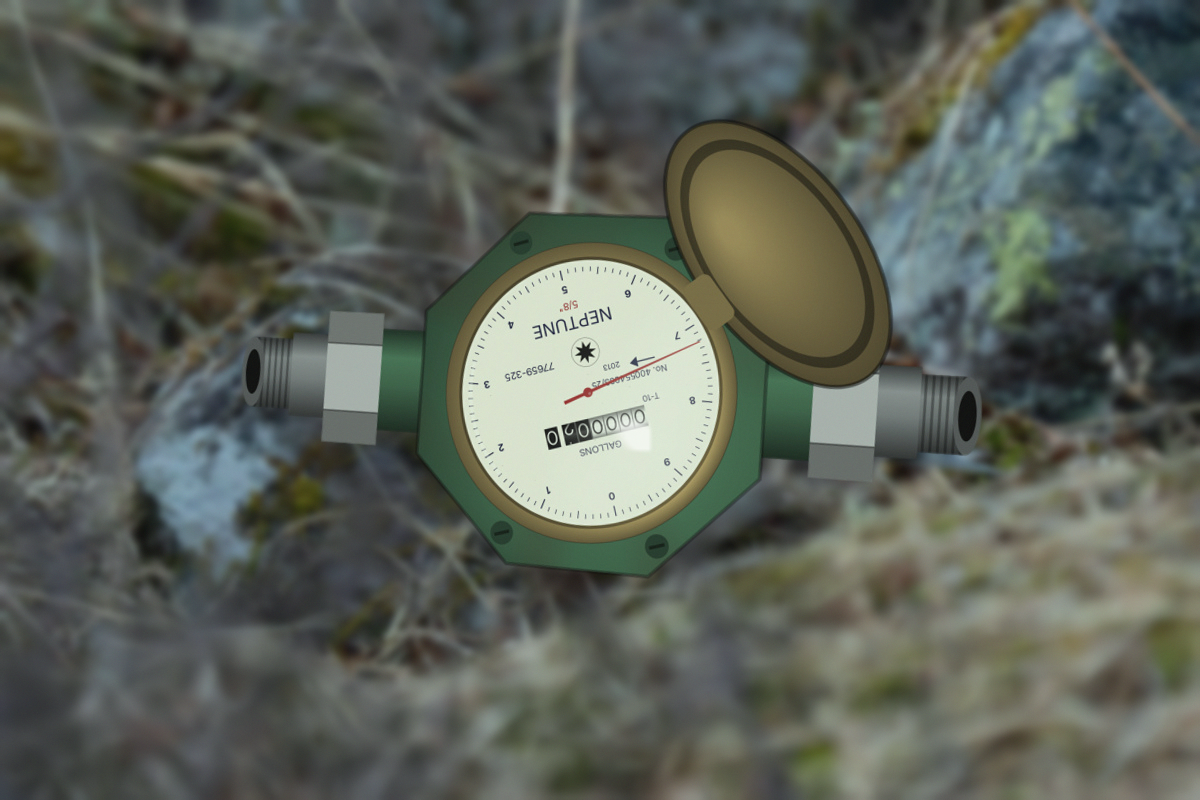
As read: 17.2; gal
